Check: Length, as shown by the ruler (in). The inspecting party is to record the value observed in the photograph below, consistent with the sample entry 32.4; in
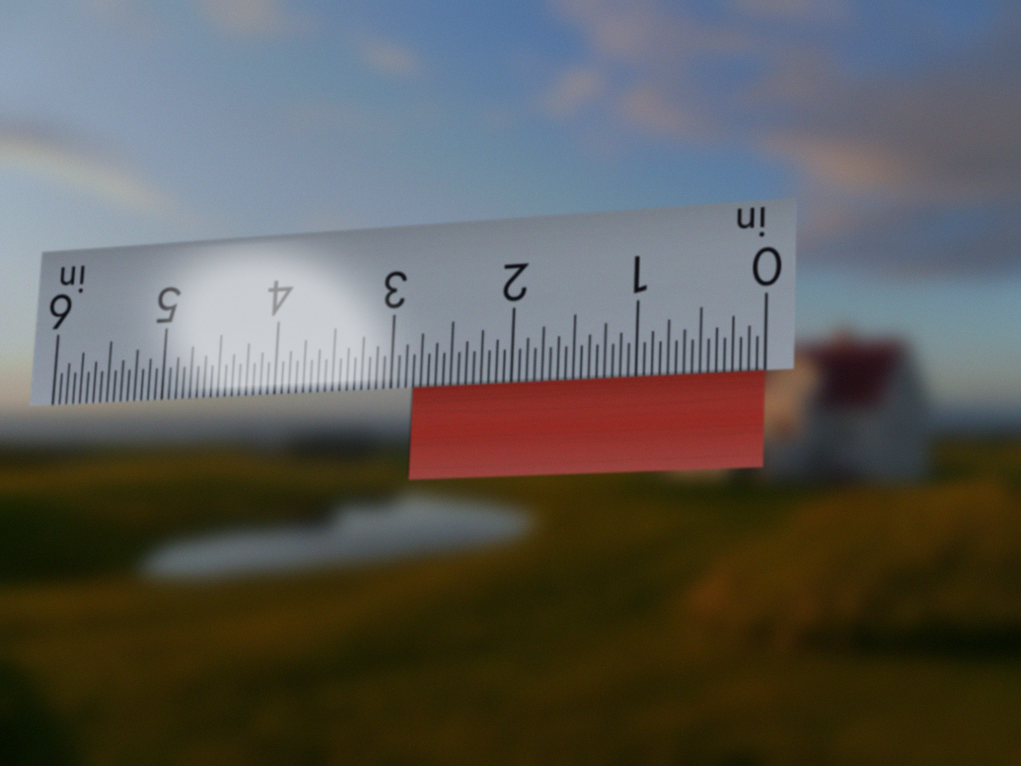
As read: 2.8125; in
